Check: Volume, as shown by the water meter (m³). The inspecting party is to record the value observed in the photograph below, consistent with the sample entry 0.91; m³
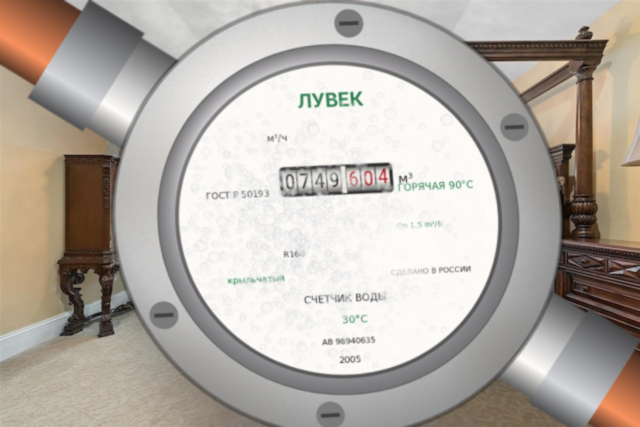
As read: 749.604; m³
